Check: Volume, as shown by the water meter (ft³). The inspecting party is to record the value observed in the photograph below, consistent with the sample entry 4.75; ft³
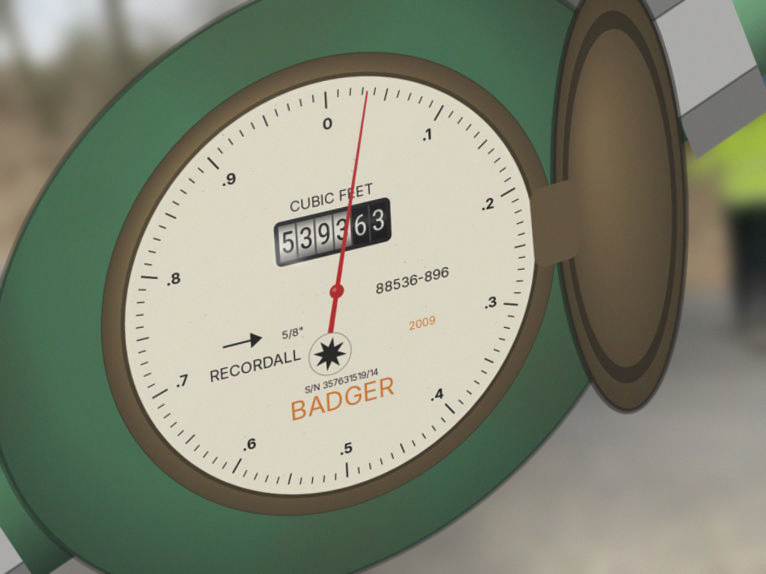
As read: 539363.03; ft³
